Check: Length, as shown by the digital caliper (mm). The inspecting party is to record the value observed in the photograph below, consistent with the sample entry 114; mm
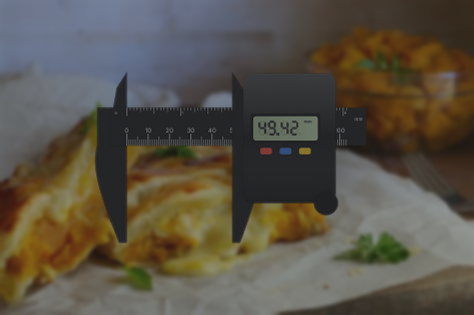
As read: 49.42; mm
